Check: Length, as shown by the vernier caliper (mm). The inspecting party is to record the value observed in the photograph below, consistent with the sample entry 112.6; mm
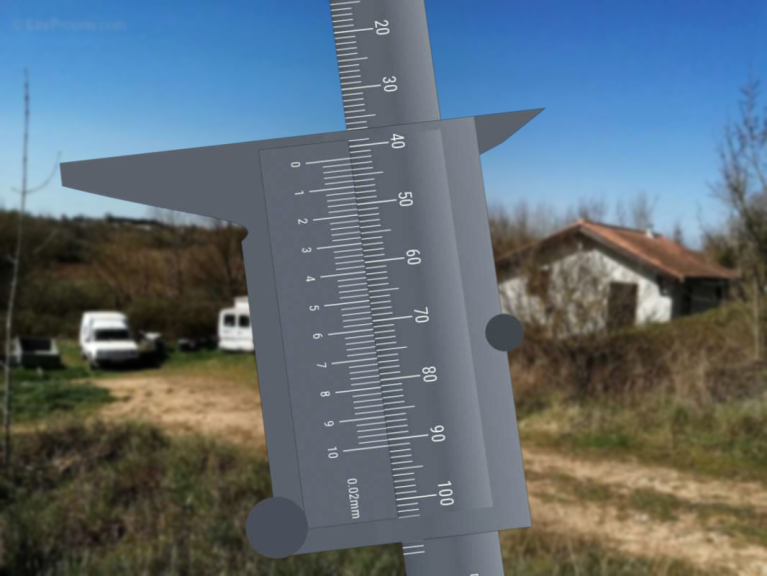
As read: 42.0; mm
